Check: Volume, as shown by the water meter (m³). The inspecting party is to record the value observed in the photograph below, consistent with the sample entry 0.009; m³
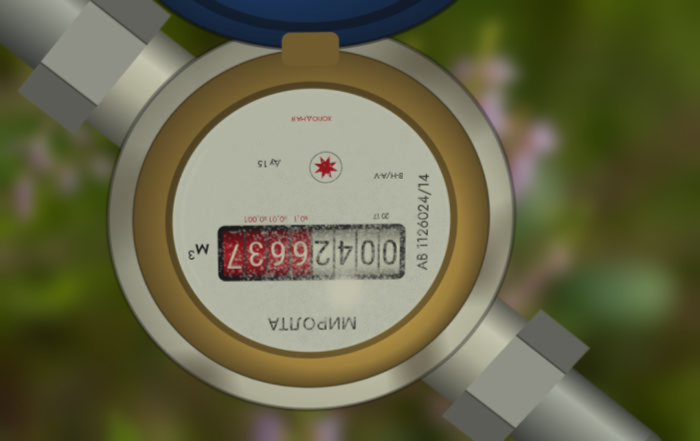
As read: 42.6637; m³
